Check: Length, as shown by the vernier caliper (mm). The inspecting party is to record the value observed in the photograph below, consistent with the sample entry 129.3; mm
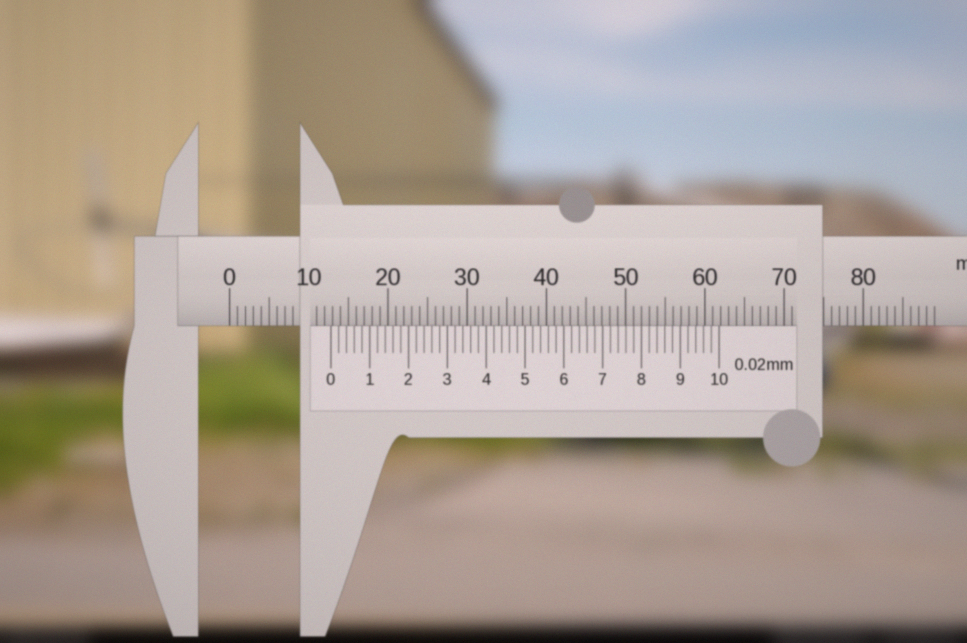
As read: 12.8; mm
